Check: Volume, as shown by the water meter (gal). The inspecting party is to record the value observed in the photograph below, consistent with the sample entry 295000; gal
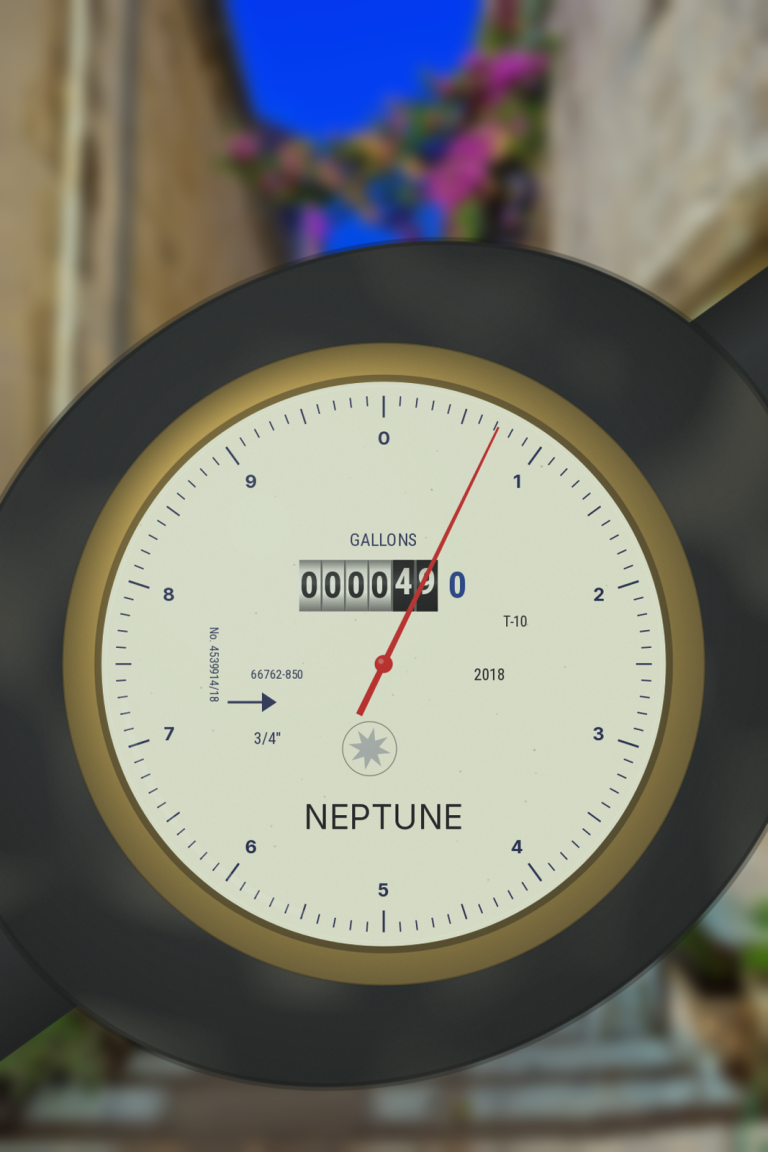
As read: 490.7; gal
